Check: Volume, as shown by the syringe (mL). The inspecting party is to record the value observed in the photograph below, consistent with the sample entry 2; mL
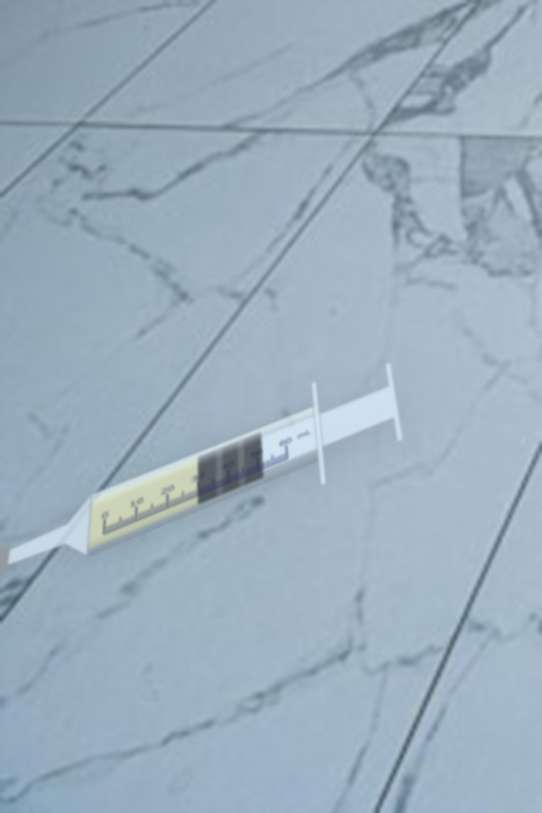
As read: 30; mL
